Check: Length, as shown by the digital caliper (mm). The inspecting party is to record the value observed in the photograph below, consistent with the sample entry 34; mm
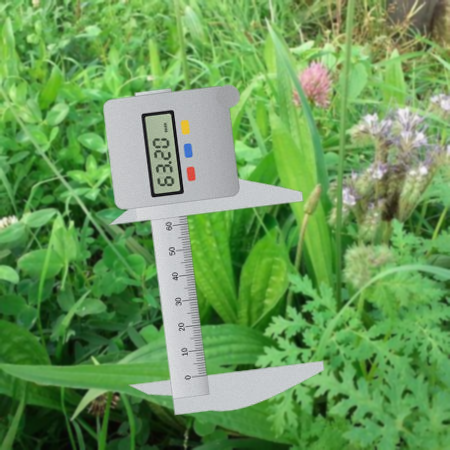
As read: 63.20; mm
